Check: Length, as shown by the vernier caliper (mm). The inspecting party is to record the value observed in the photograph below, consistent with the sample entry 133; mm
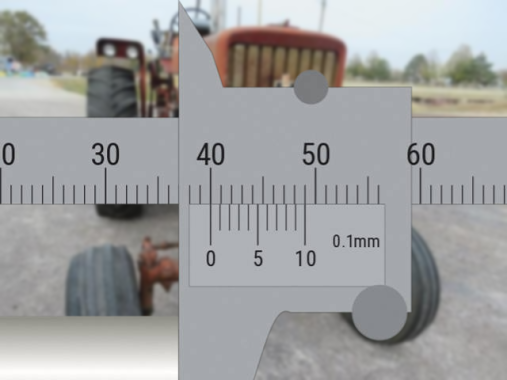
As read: 40.0; mm
